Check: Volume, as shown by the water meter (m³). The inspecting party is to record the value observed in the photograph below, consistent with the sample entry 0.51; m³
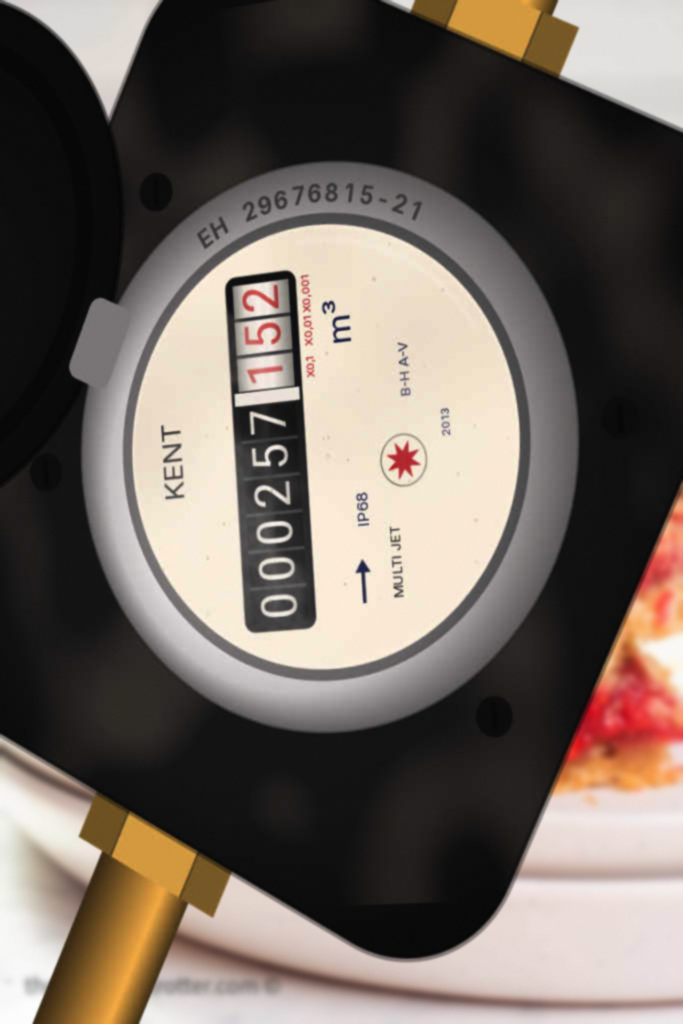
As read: 257.152; m³
